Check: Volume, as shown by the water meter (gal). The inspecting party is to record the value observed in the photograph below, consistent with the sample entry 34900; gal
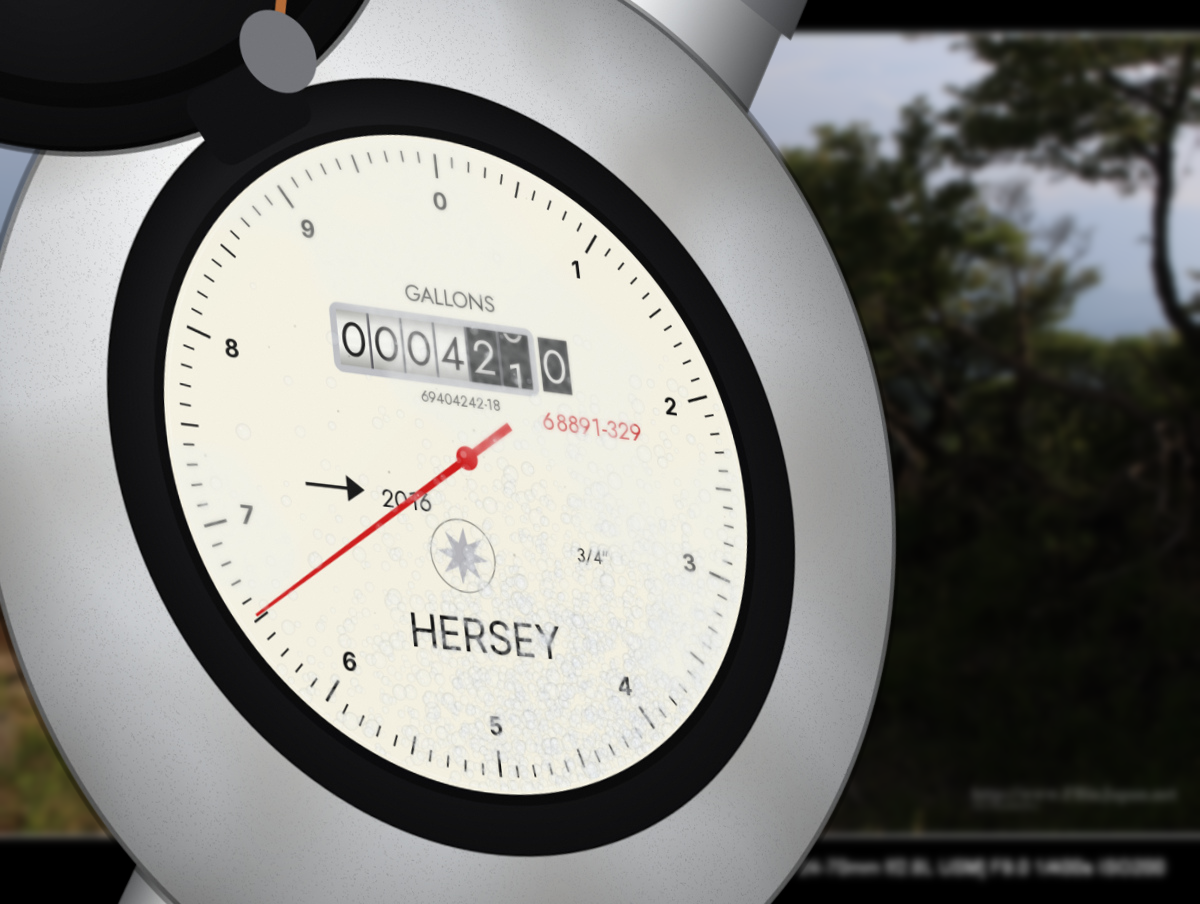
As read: 4206.5; gal
